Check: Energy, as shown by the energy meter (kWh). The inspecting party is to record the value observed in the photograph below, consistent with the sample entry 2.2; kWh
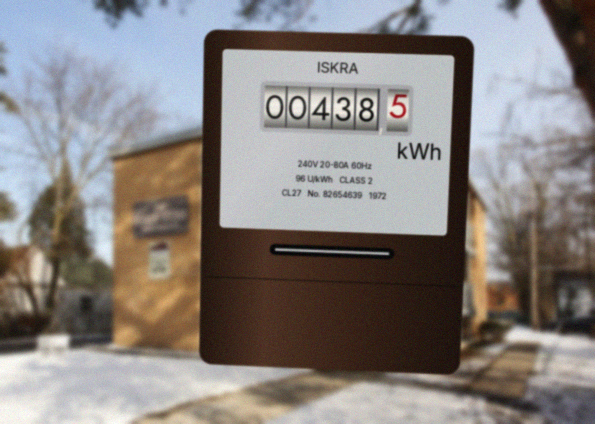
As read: 438.5; kWh
